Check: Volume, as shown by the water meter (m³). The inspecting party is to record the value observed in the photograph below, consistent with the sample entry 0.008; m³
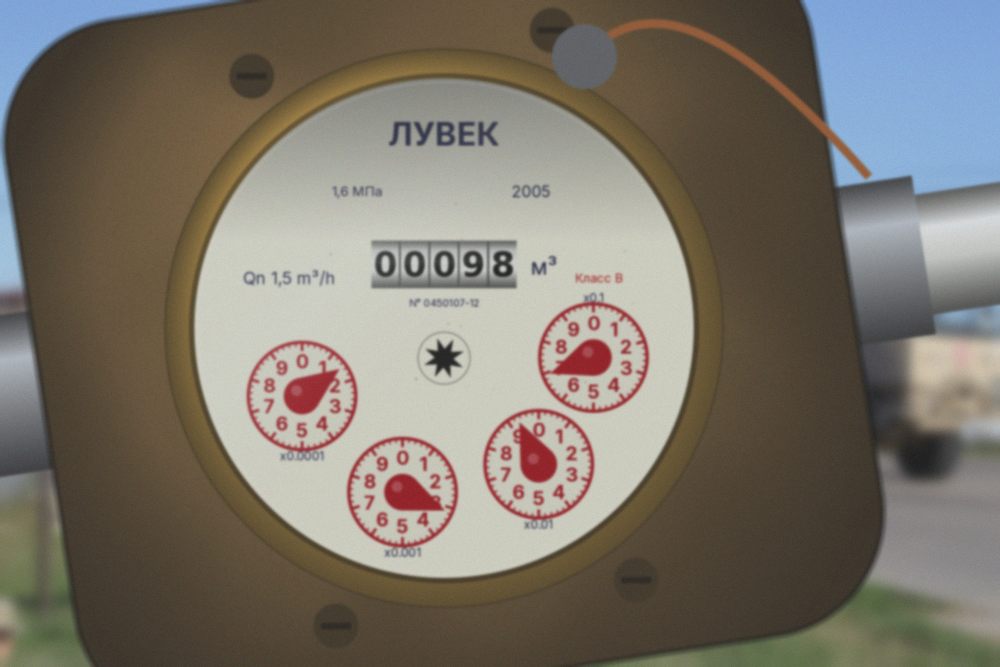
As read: 98.6931; m³
